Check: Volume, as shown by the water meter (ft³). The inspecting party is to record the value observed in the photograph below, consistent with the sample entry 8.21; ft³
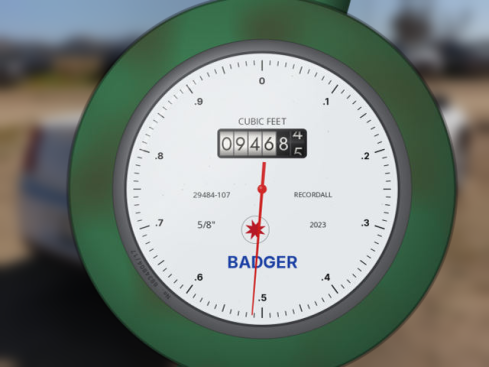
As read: 94684.51; ft³
